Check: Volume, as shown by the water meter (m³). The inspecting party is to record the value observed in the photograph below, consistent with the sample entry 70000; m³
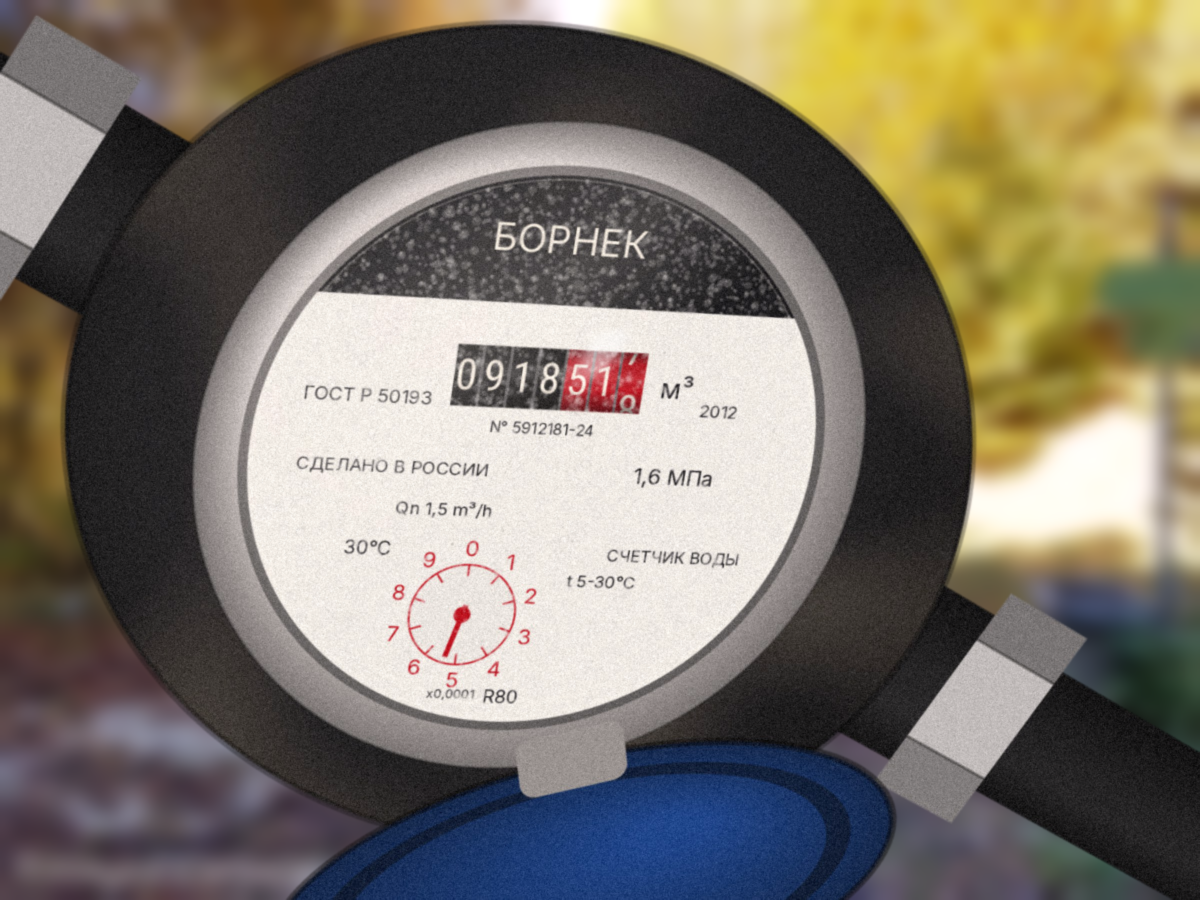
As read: 918.5175; m³
